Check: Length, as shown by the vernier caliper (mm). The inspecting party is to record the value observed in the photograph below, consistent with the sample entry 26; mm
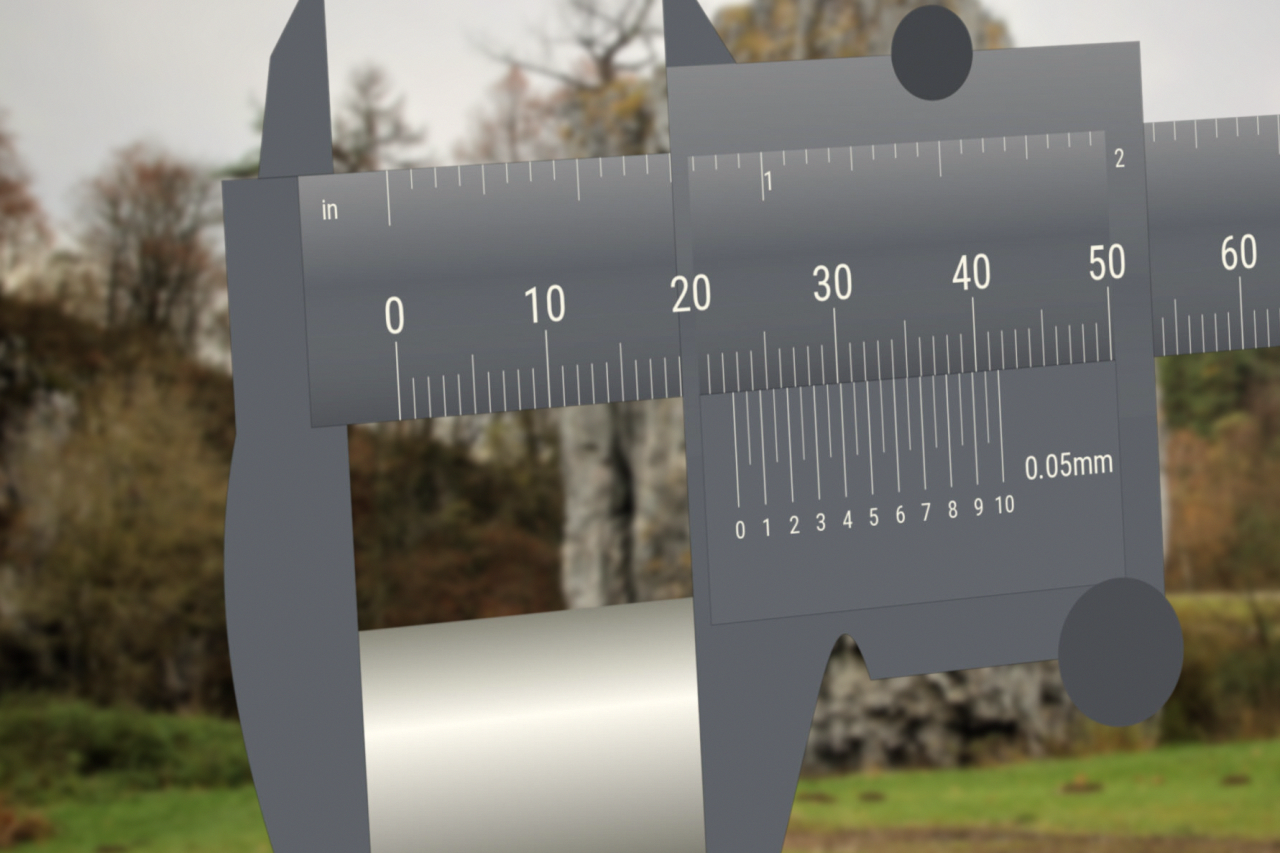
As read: 22.6; mm
